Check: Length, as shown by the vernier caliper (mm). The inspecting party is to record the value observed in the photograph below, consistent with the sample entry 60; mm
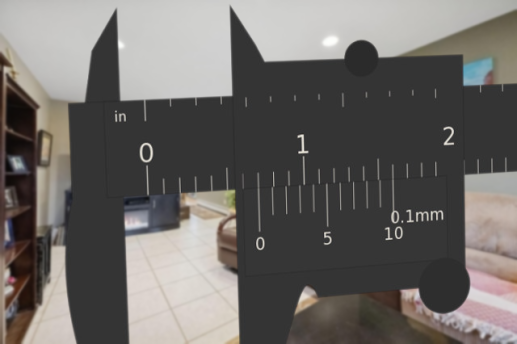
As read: 7.0; mm
